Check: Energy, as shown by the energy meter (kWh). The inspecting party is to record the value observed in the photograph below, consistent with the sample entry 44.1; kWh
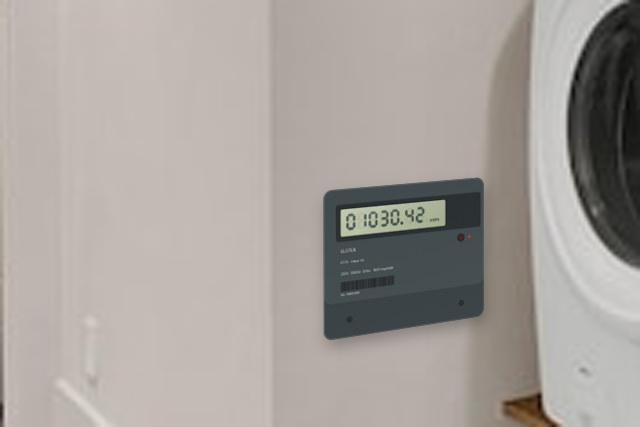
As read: 1030.42; kWh
